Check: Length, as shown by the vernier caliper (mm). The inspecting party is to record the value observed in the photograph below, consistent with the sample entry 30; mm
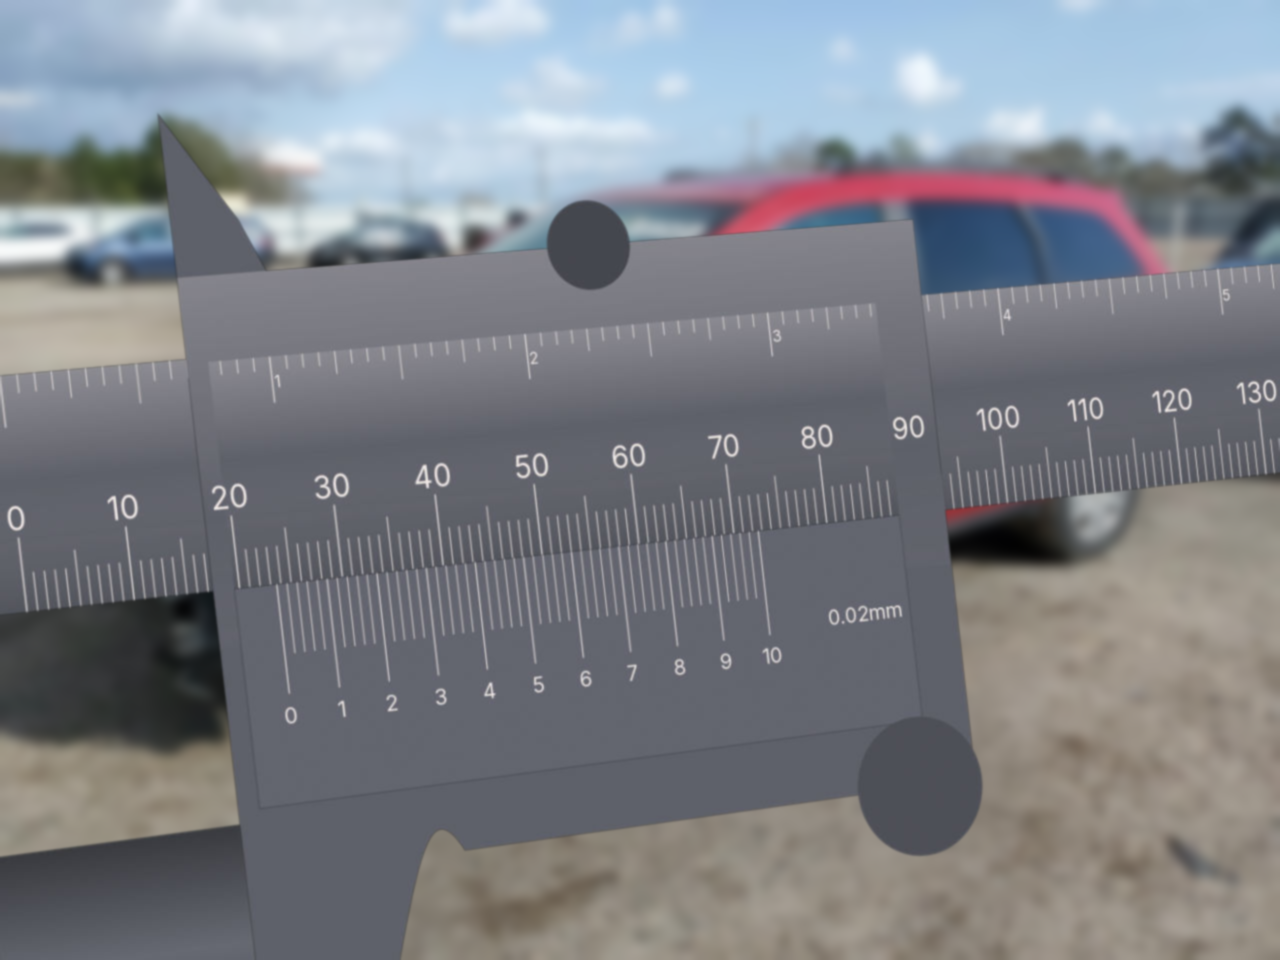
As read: 23.6; mm
